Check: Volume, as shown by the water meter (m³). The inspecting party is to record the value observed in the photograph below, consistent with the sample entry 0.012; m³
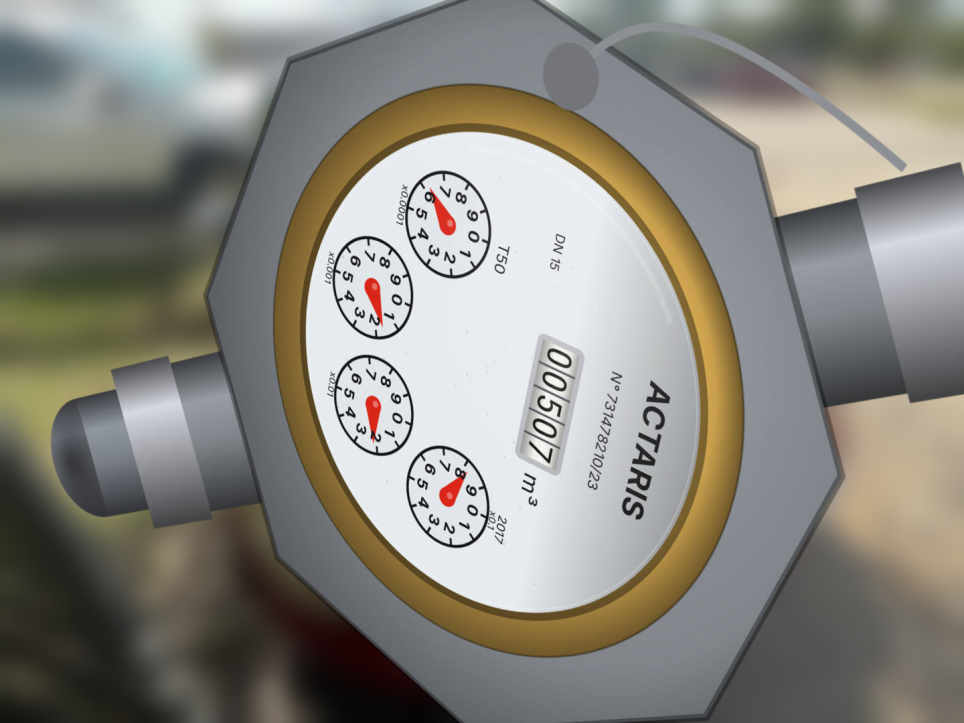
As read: 507.8216; m³
